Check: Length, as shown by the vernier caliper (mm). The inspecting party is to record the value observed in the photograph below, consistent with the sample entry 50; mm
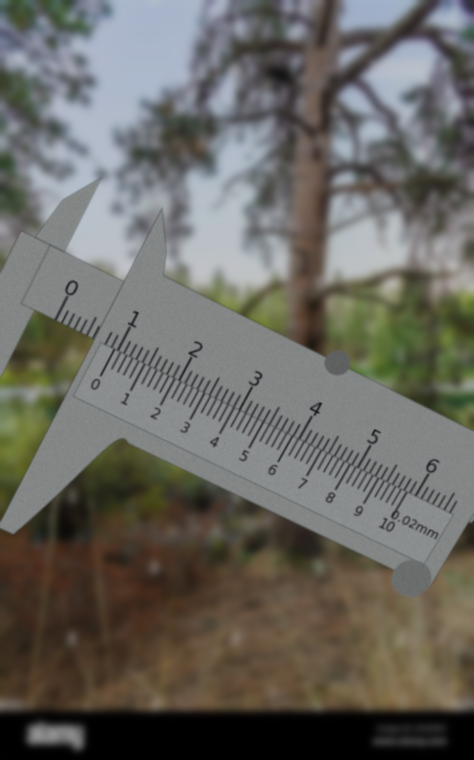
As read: 9.5; mm
